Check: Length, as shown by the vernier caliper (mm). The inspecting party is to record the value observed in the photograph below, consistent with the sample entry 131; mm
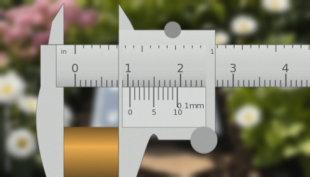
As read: 10.4; mm
